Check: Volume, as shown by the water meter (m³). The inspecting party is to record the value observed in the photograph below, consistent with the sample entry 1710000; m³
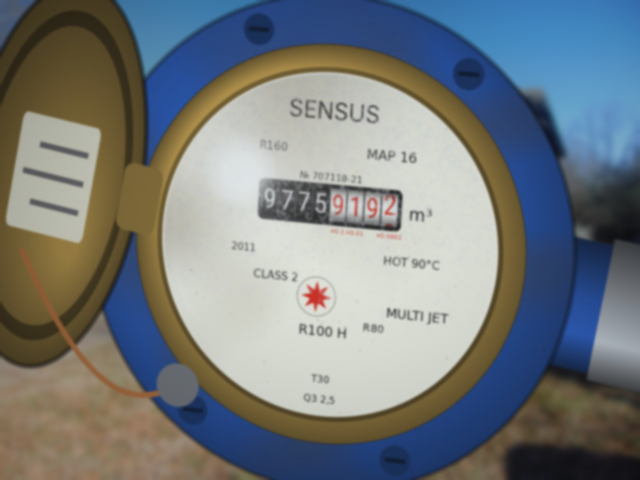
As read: 9775.9192; m³
